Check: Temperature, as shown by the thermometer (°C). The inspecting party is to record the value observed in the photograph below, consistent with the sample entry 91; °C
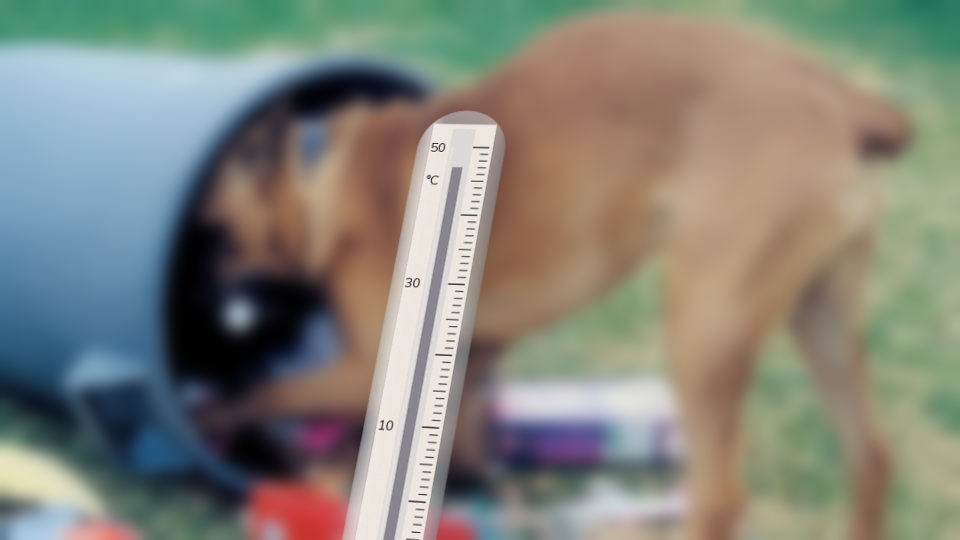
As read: 47; °C
